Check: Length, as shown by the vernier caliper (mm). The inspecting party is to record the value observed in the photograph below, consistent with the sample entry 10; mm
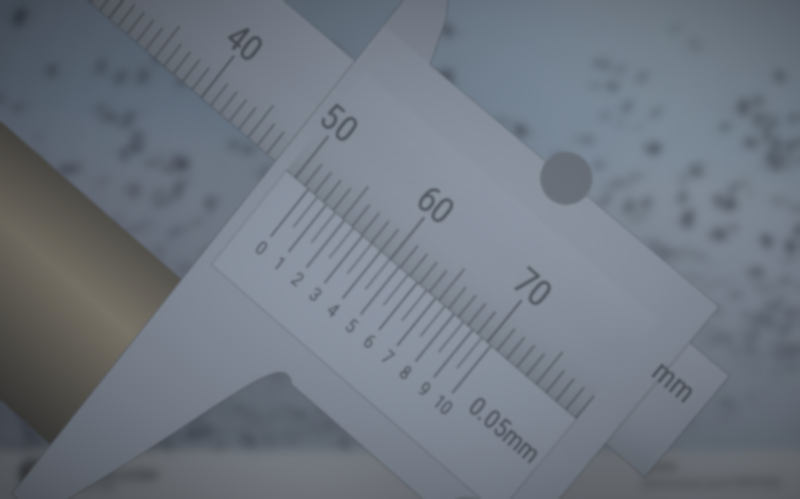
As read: 51.4; mm
